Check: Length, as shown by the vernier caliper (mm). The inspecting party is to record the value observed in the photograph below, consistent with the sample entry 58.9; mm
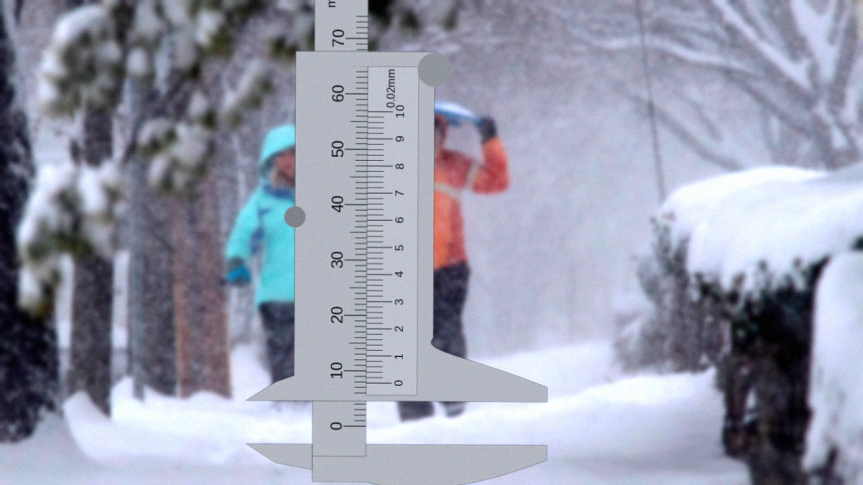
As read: 7.8; mm
